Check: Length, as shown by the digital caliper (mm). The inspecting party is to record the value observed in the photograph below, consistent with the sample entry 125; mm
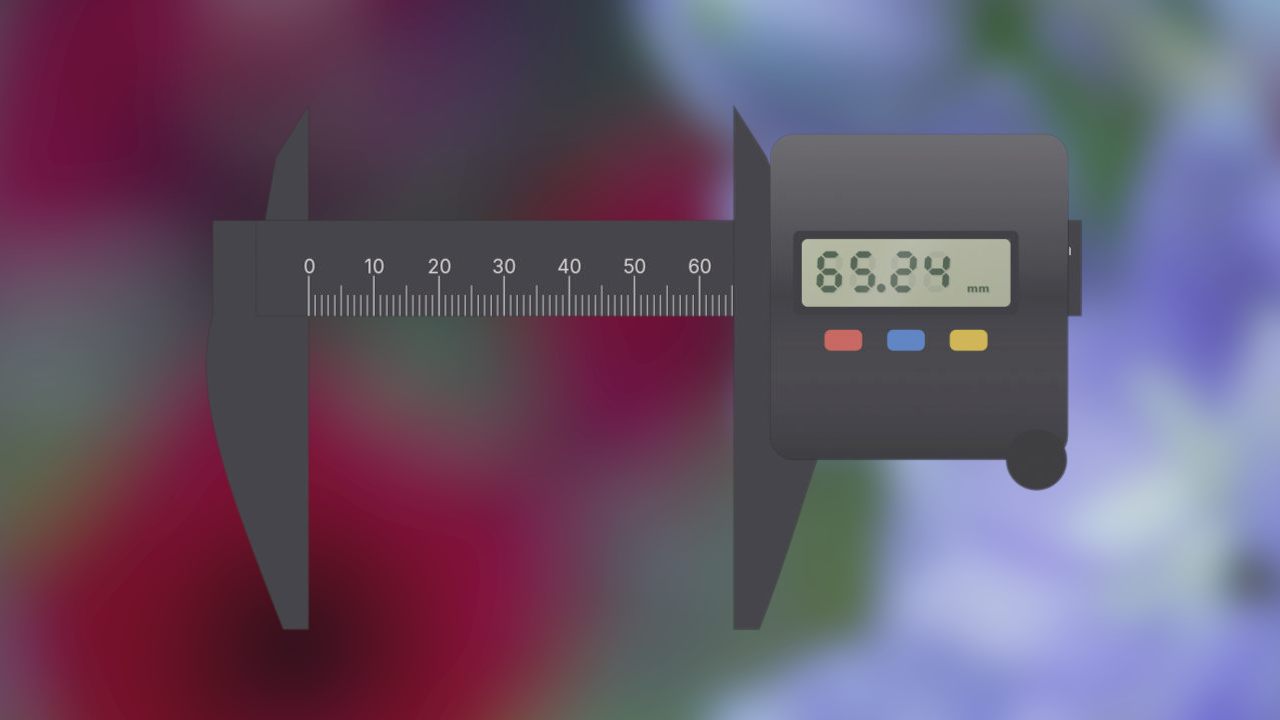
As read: 65.24; mm
